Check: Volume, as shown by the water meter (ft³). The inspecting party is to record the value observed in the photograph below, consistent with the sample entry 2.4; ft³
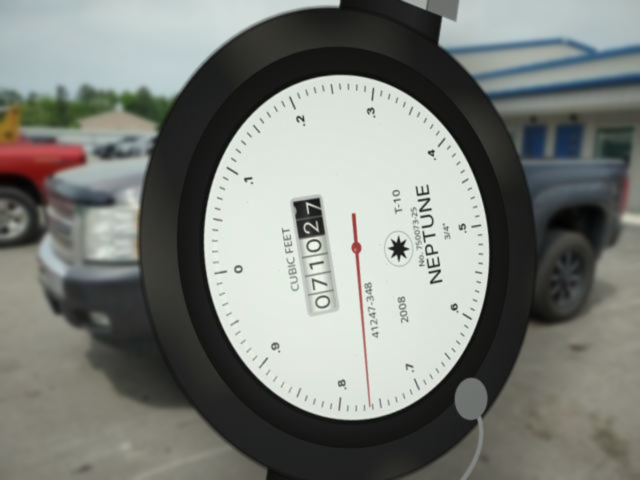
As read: 71026.76; ft³
